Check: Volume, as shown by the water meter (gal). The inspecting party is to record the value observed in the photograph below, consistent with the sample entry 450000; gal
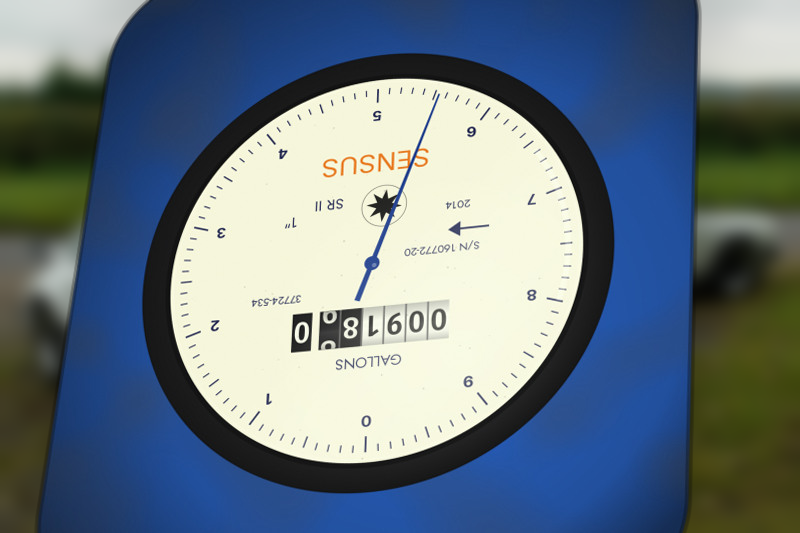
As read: 91885.5; gal
